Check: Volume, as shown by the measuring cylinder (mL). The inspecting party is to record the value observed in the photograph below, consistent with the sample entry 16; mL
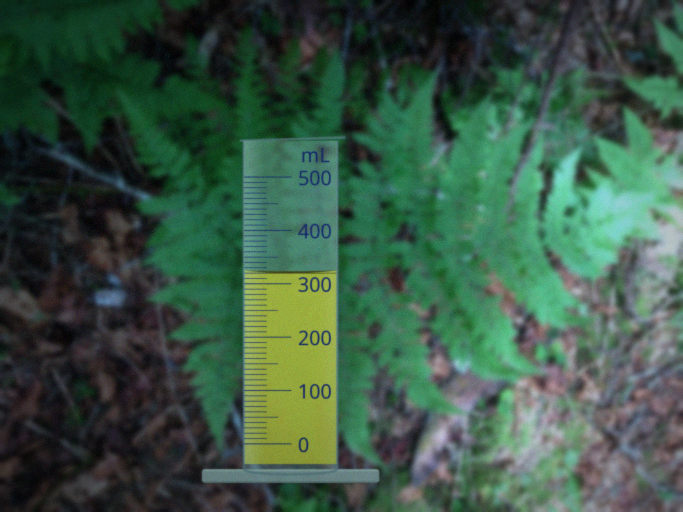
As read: 320; mL
